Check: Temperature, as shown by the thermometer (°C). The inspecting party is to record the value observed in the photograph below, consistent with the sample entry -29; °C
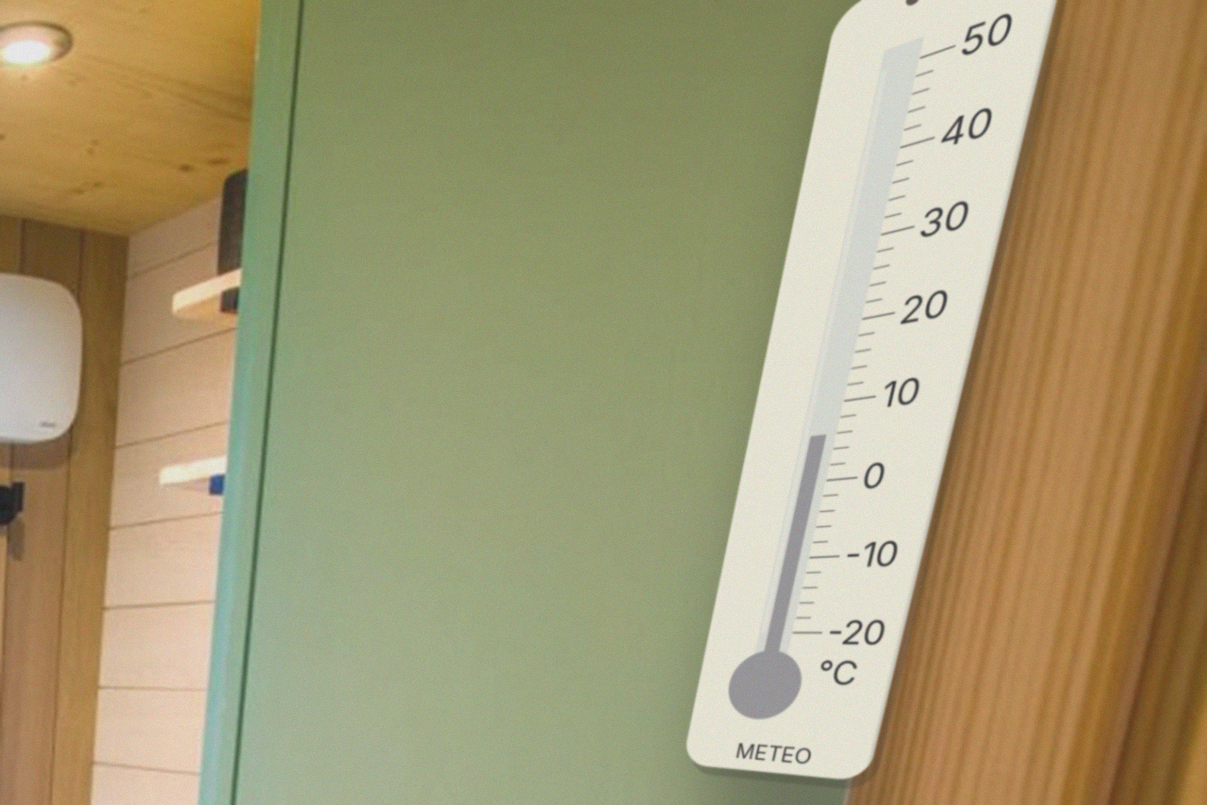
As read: 6; °C
